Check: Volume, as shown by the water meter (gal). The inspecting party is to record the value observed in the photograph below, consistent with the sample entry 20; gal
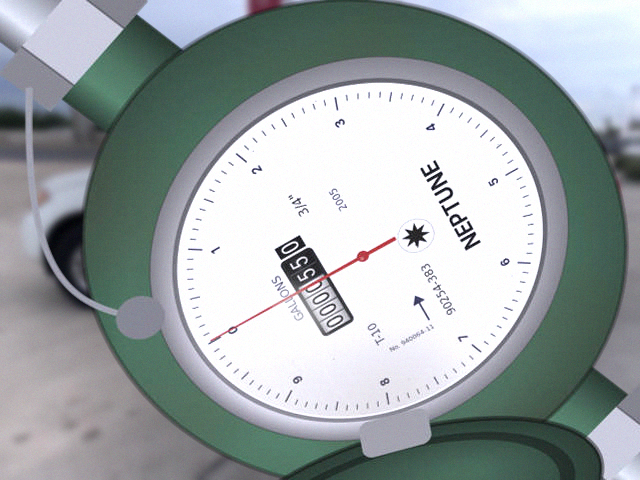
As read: 550.0; gal
